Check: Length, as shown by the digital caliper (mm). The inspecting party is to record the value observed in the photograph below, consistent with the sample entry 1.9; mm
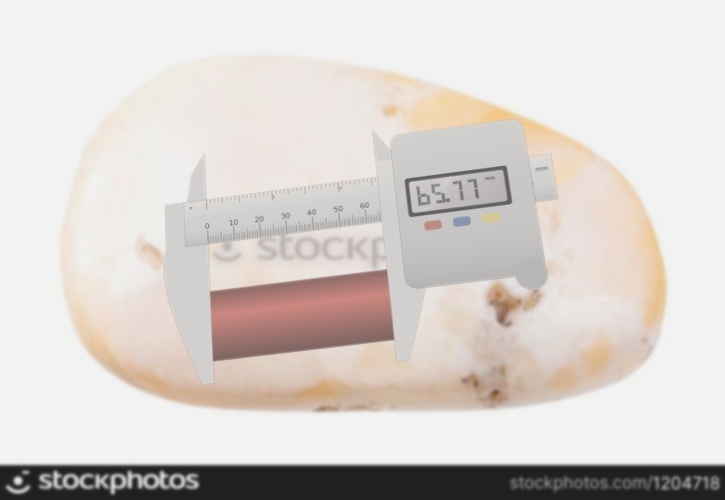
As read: 65.77; mm
